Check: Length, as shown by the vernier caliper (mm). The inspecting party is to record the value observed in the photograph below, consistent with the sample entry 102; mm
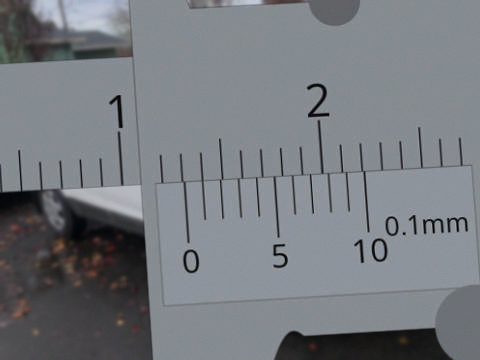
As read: 13.1; mm
